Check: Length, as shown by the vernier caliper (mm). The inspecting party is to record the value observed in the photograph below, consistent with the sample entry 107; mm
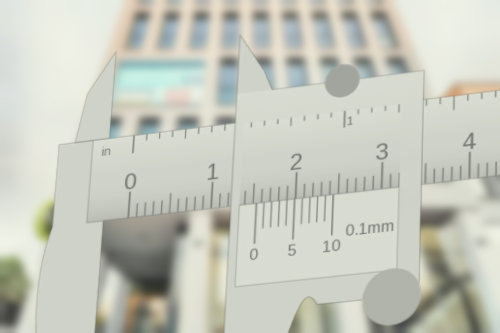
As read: 15.4; mm
